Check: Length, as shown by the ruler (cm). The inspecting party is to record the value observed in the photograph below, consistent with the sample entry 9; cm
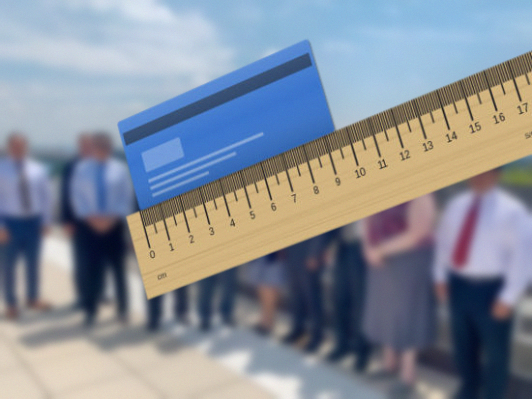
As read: 9.5; cm
